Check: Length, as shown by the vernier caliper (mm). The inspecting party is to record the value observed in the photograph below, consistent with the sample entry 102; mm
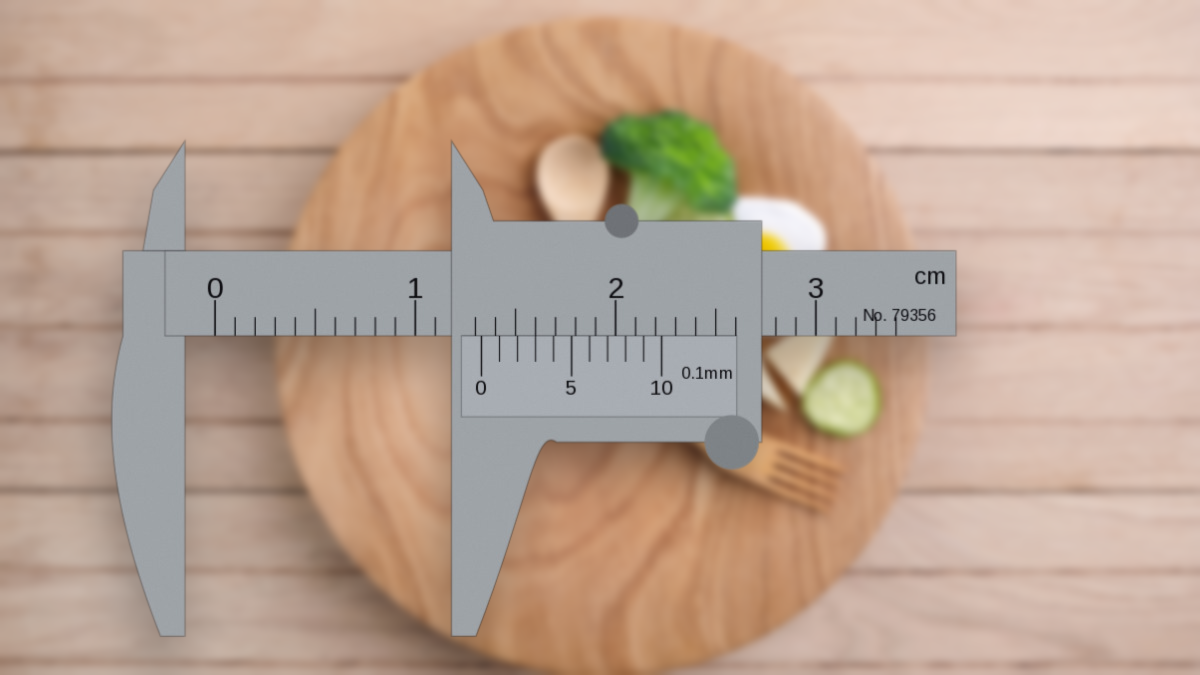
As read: 13.3; mm
